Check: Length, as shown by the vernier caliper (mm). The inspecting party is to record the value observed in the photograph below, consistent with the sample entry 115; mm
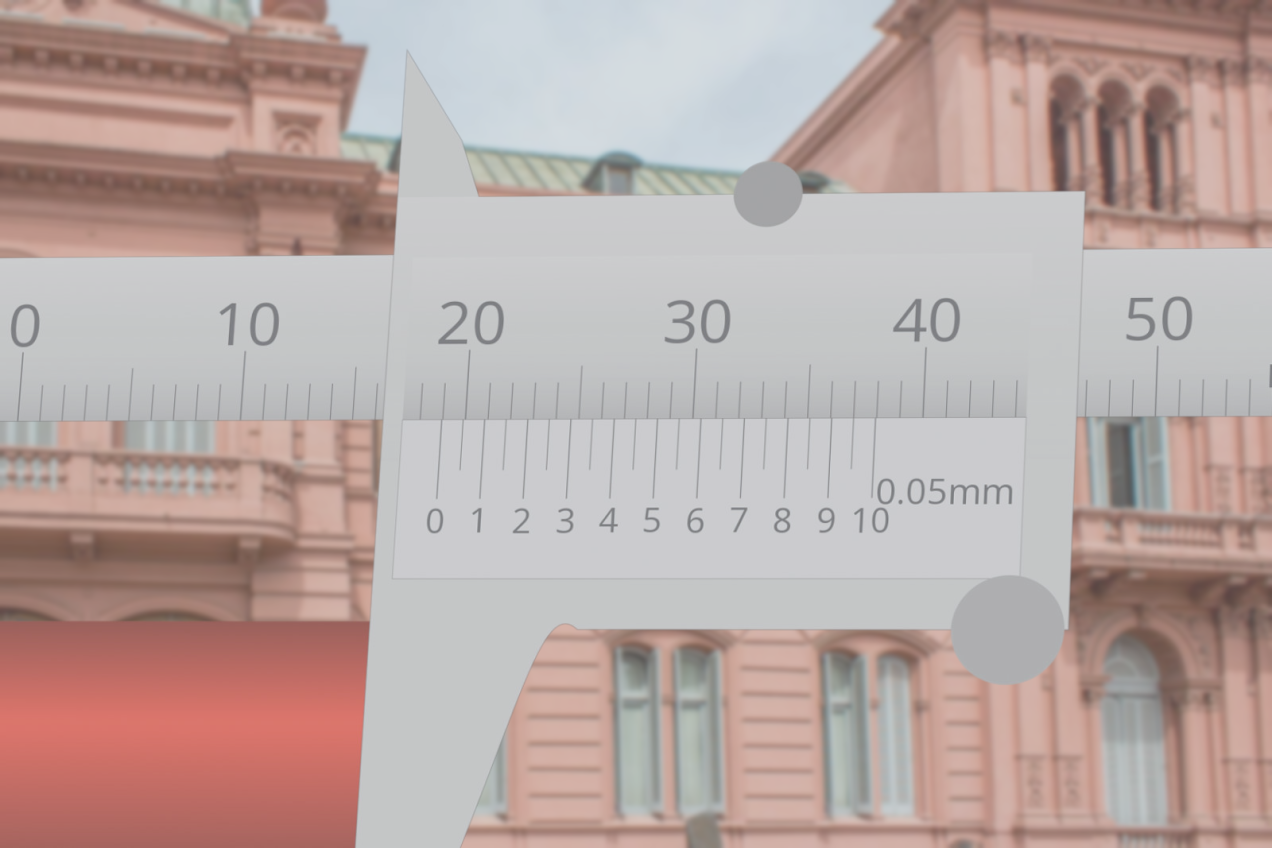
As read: 18.95; mm
